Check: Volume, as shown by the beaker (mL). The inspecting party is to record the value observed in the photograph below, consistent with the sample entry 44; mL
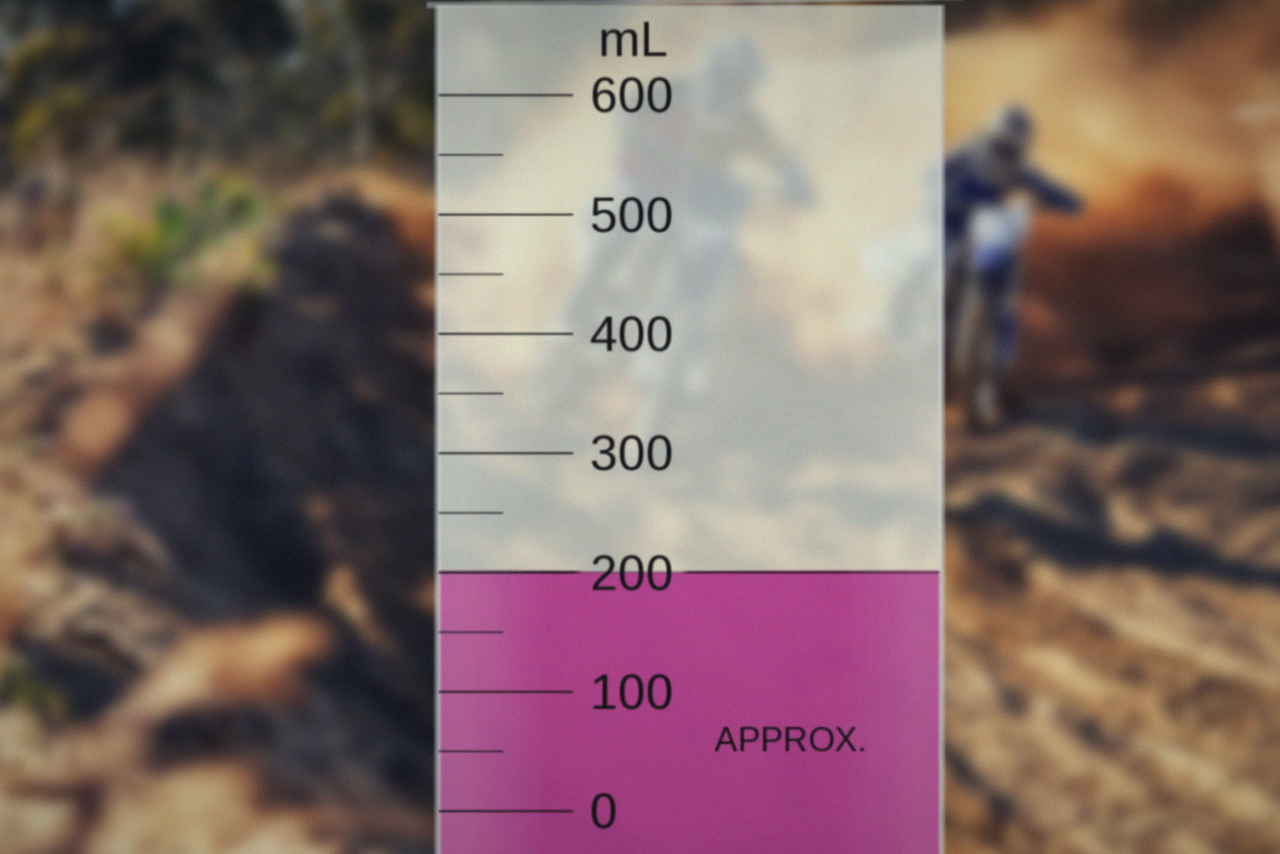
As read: 200; mL
